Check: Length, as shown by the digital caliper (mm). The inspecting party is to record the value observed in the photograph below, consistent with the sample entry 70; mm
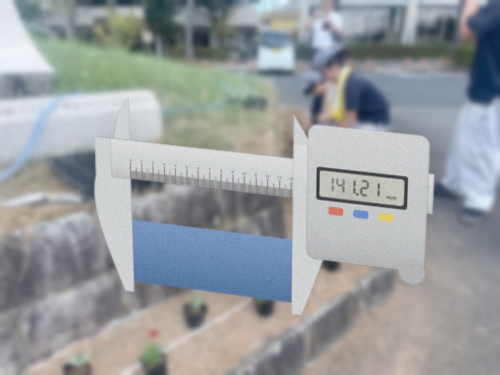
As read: 141.21; mm
